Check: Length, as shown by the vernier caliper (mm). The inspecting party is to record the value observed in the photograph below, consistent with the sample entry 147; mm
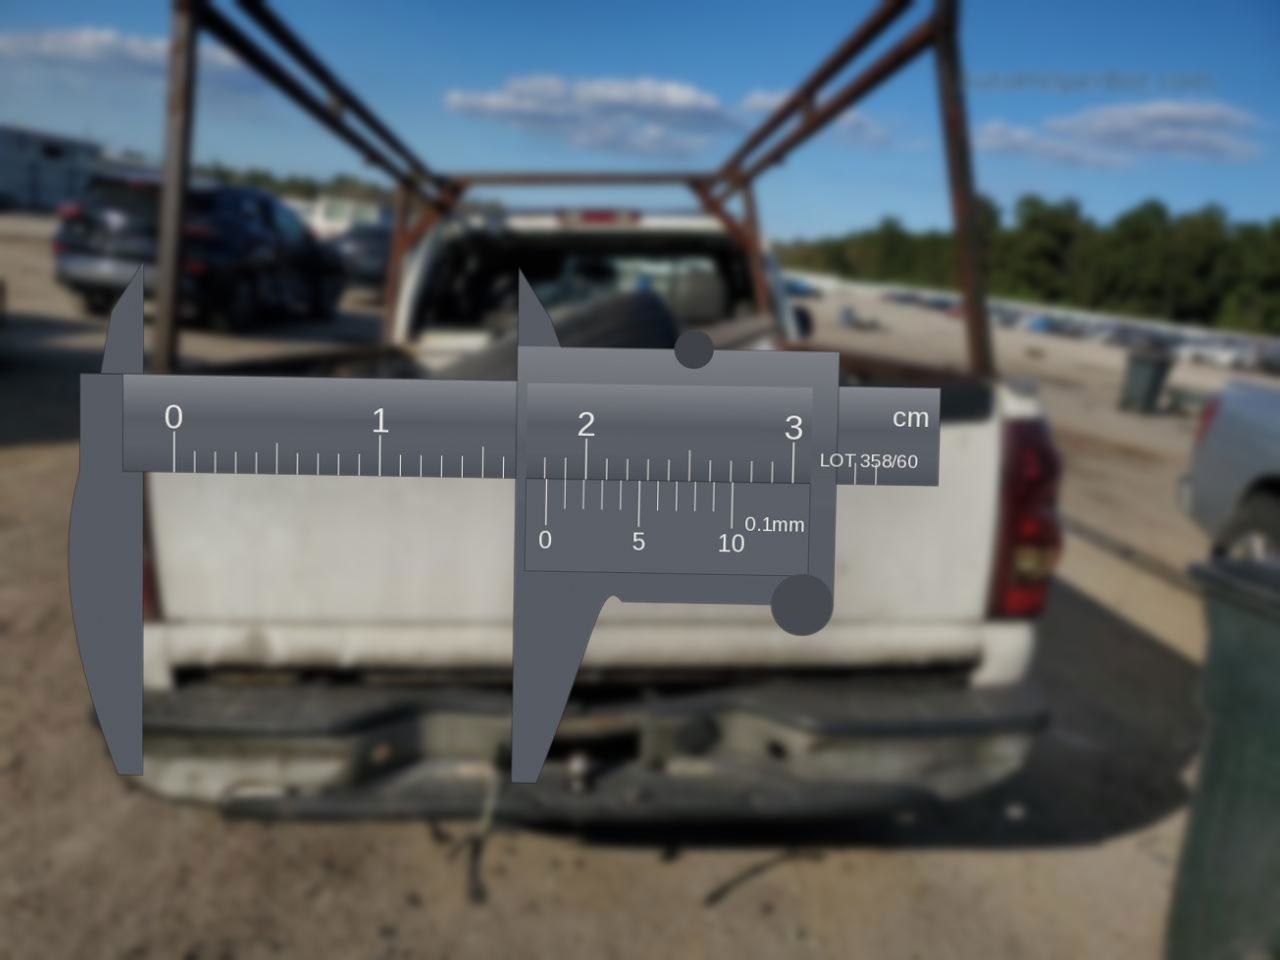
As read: 18.1; mm
